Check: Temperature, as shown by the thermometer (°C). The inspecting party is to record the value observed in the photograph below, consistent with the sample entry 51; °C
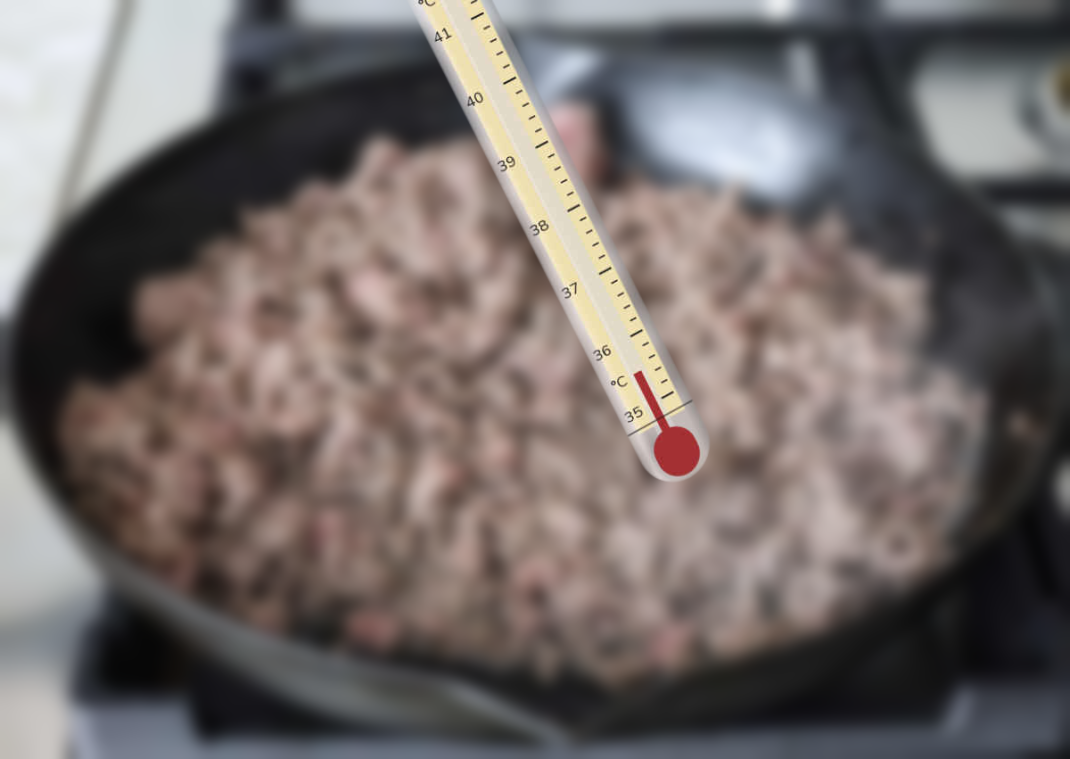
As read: 35.5; °C
